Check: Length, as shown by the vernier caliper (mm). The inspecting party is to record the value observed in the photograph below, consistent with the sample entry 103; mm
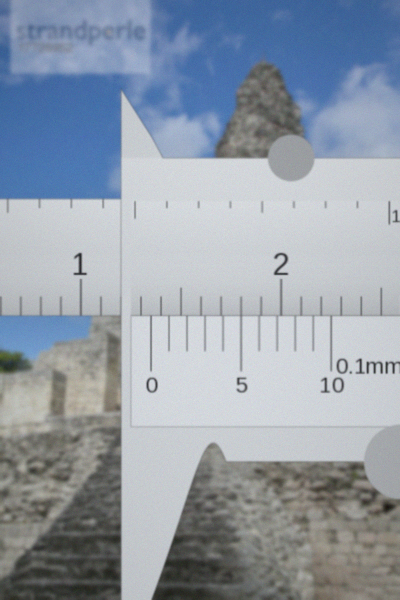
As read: 13.5; mm
